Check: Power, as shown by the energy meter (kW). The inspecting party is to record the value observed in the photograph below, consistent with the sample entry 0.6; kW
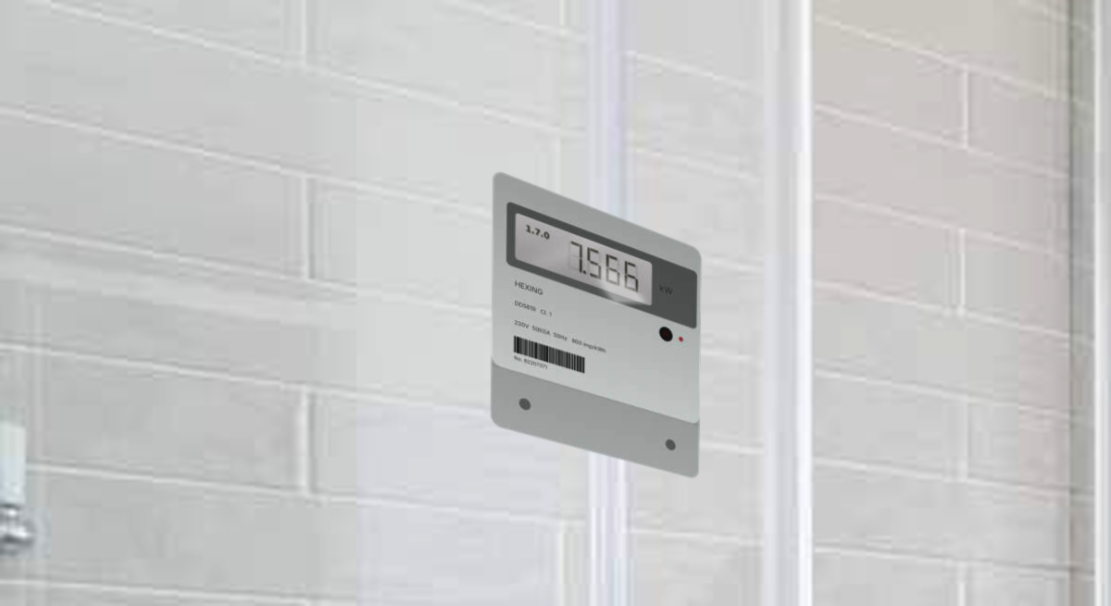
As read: 7.566; kW
